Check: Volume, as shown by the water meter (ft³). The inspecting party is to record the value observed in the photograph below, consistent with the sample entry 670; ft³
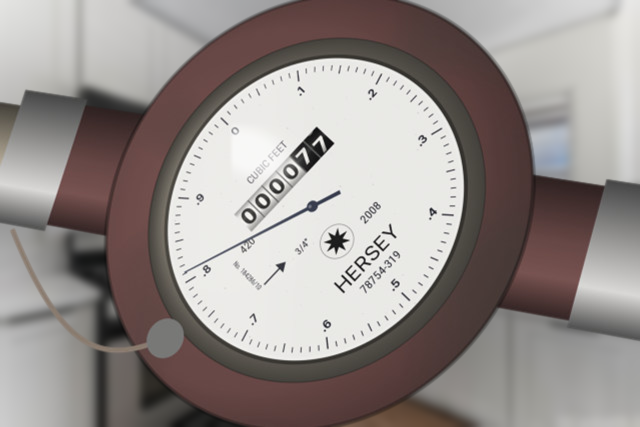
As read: 76.81; ft³
